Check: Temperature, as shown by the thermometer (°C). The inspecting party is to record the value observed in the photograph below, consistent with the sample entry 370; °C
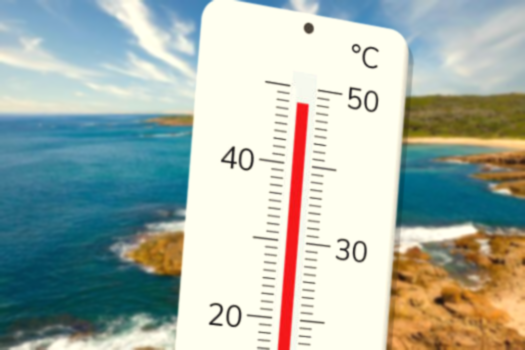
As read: 48; °C
